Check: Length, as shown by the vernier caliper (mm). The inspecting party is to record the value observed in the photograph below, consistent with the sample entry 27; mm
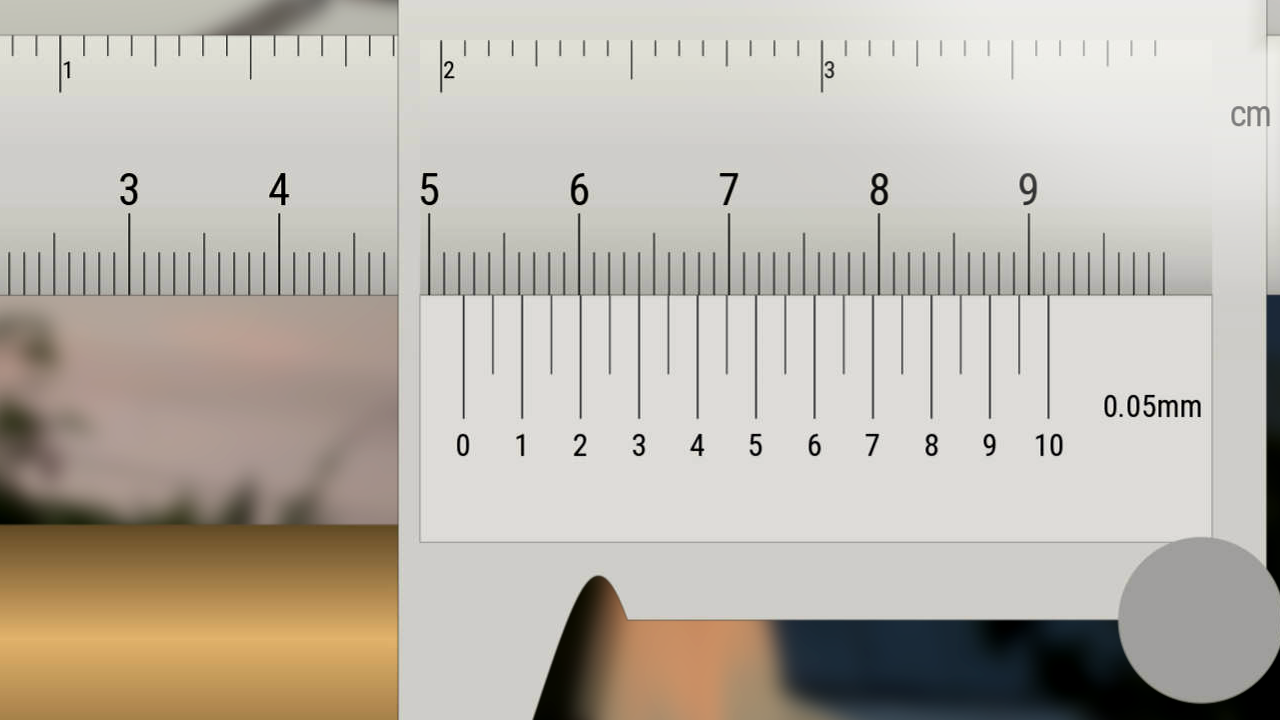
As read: 52.3; mm
